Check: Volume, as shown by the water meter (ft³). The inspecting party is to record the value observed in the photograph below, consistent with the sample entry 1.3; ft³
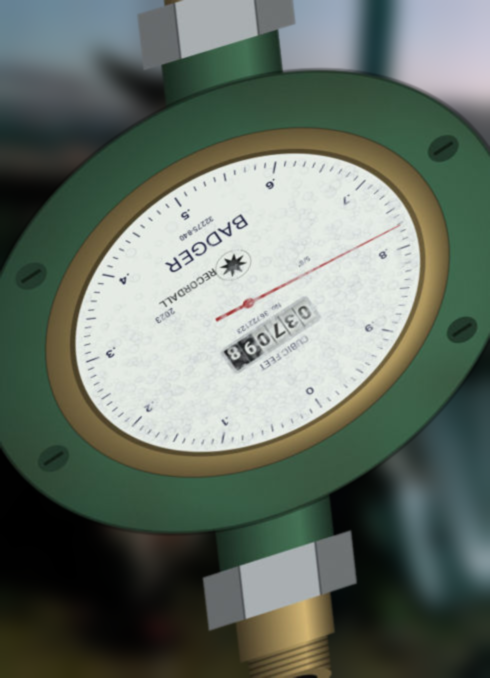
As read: 37097.77; ft³
